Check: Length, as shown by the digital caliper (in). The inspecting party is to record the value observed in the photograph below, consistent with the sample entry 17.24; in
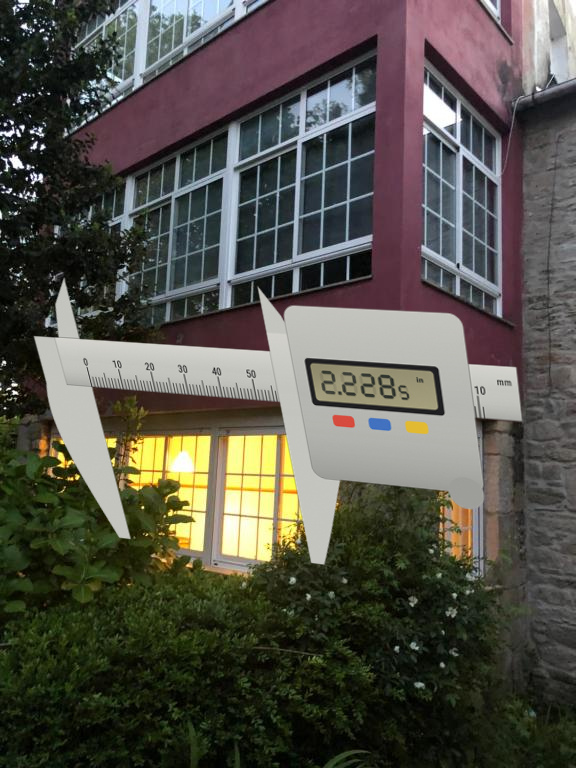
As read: 2.2285; in
